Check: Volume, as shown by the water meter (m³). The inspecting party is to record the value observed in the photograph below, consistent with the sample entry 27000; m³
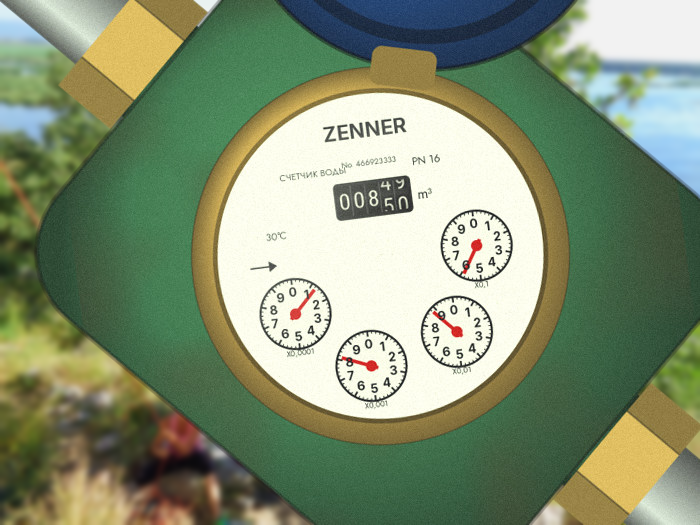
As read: 849.5881; m³
